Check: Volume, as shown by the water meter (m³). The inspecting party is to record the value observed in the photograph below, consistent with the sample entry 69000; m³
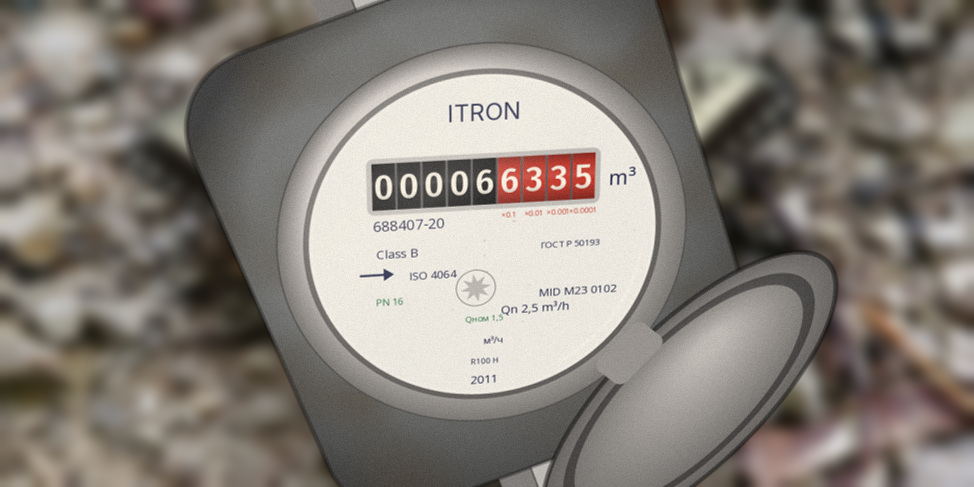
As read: 6.6335; m³
